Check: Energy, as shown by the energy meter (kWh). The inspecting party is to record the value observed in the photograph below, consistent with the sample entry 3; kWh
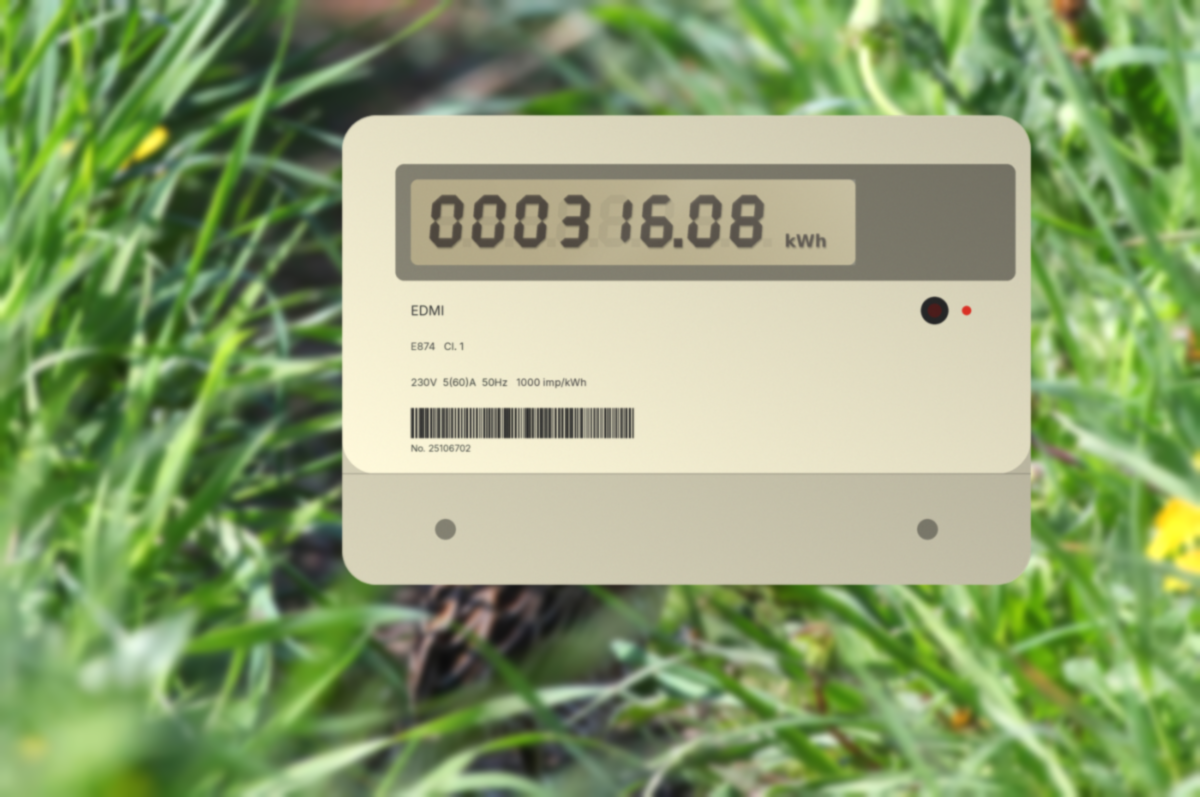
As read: 316.08; kWh
